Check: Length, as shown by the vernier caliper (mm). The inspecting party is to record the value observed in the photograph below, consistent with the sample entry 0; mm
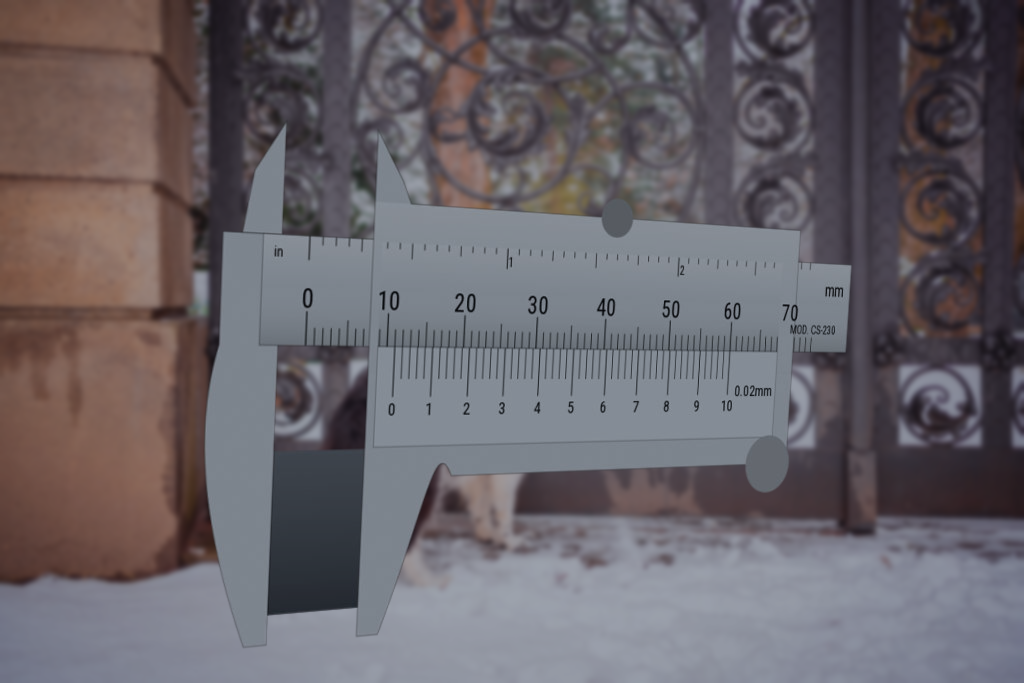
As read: 11.0; mm
